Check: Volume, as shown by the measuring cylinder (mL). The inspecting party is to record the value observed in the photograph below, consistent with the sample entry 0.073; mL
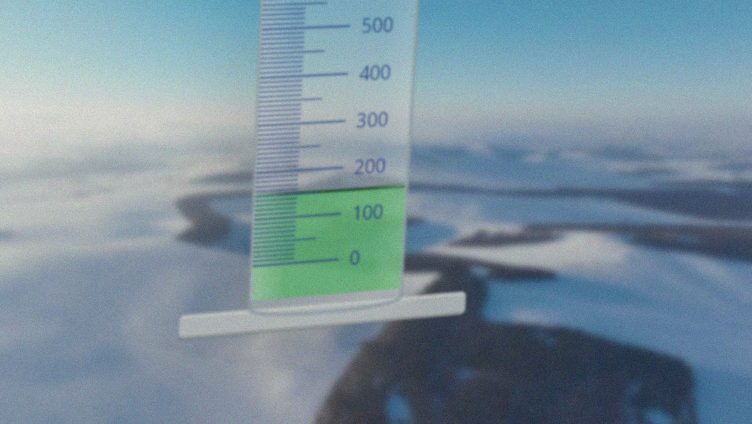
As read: 150; mL
